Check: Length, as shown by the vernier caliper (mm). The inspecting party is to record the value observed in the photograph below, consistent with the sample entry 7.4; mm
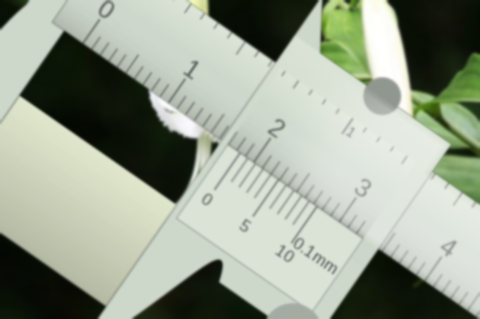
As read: 18.4; mm
